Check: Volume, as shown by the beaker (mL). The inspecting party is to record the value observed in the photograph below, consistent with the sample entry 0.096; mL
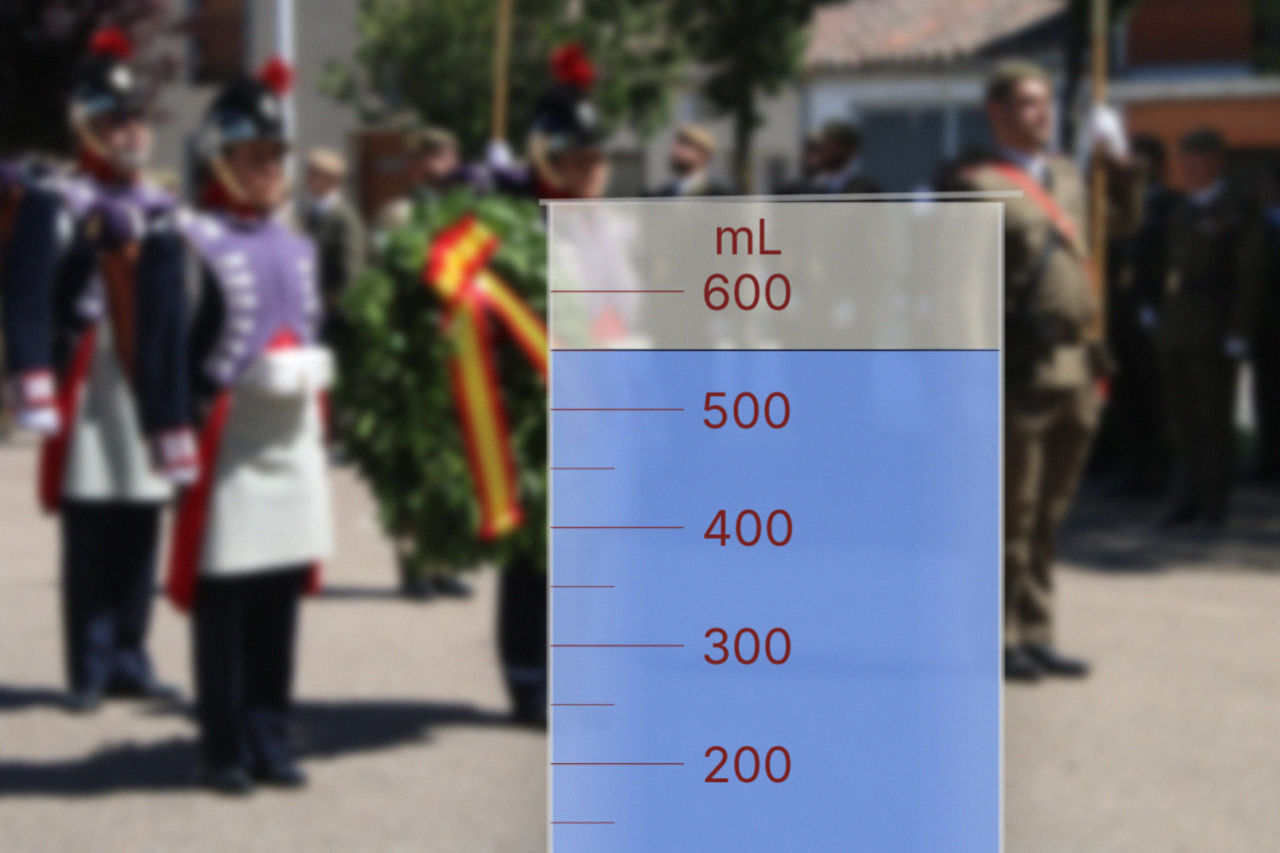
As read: 550; mL
